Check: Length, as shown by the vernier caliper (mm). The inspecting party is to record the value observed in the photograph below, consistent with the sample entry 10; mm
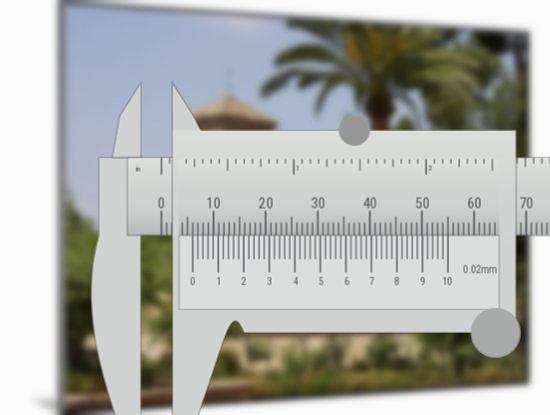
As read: 6.0; mm
